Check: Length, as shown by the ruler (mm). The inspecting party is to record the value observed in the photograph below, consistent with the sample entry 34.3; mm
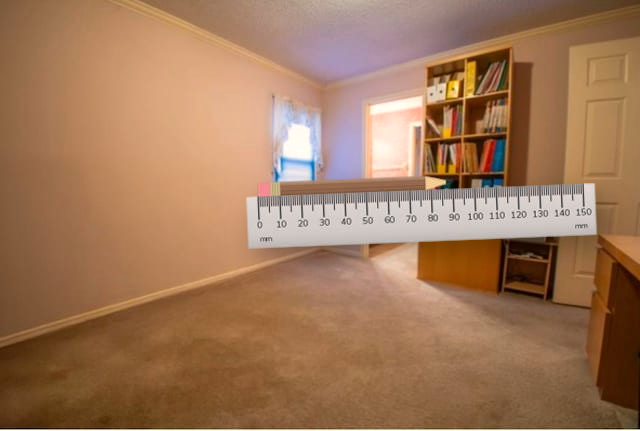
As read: 90; mm
